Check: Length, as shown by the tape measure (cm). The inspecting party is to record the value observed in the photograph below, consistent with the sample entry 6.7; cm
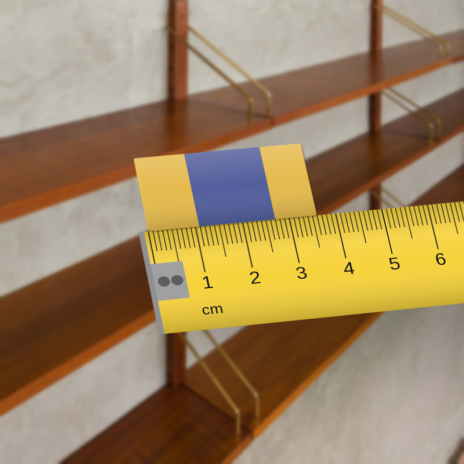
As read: 3.6; cm
